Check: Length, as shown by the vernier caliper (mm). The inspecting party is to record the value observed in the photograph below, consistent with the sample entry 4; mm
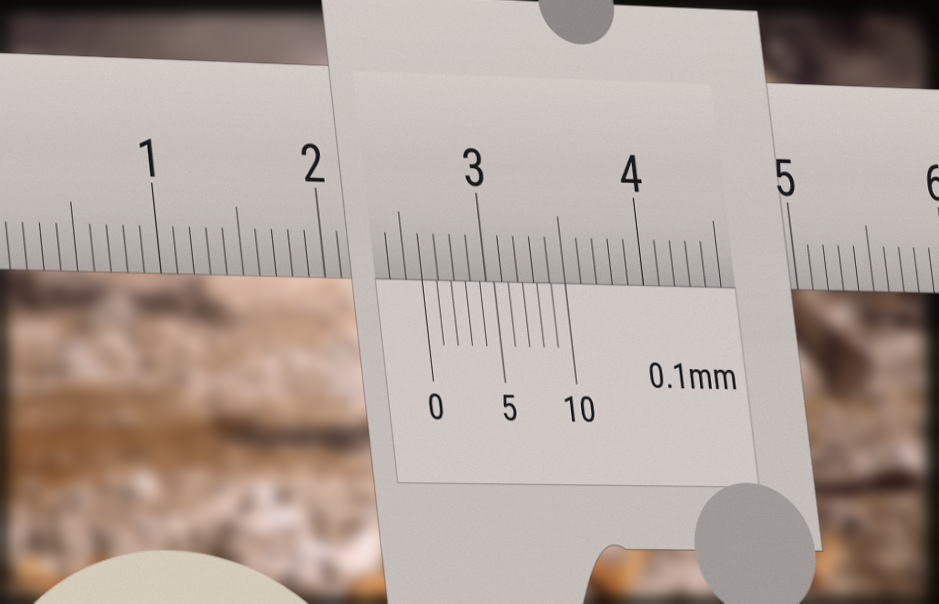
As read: 26.0; mm
